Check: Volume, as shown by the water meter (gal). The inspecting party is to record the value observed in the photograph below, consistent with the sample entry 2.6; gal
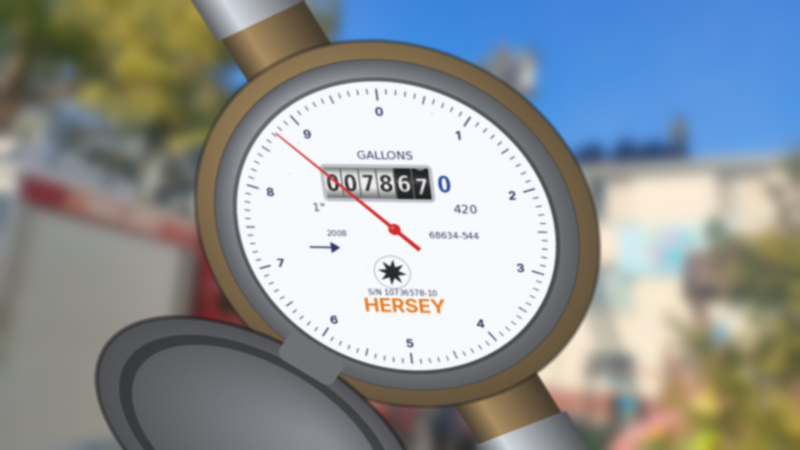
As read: 78668.7; gal
